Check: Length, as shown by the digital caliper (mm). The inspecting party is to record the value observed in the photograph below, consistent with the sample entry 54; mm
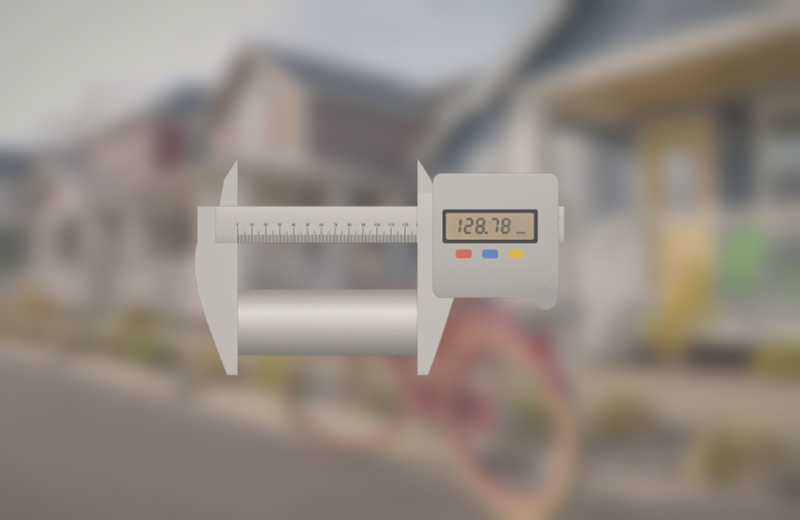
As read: 128.78; mm
